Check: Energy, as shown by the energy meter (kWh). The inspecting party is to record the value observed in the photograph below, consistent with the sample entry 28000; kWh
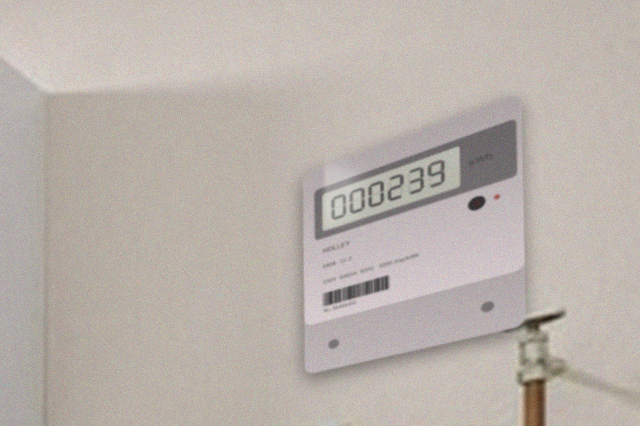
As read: 239; kWh
